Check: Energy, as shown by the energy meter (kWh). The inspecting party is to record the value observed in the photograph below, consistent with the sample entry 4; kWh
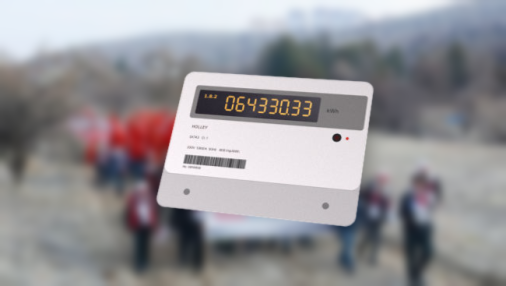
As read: 64330.33; kWh
